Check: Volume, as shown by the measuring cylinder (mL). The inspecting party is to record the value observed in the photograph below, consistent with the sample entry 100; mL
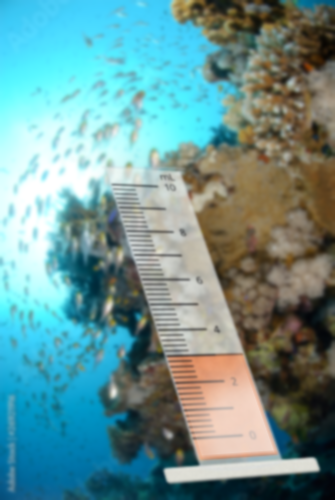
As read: 3; mL
